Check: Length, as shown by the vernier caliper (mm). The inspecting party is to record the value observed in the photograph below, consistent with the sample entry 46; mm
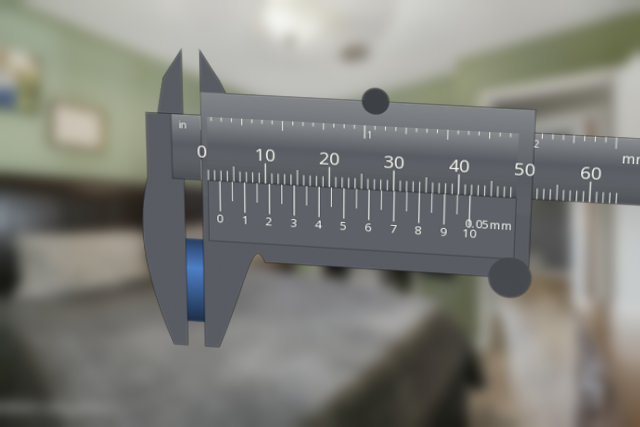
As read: 2.8; mm
